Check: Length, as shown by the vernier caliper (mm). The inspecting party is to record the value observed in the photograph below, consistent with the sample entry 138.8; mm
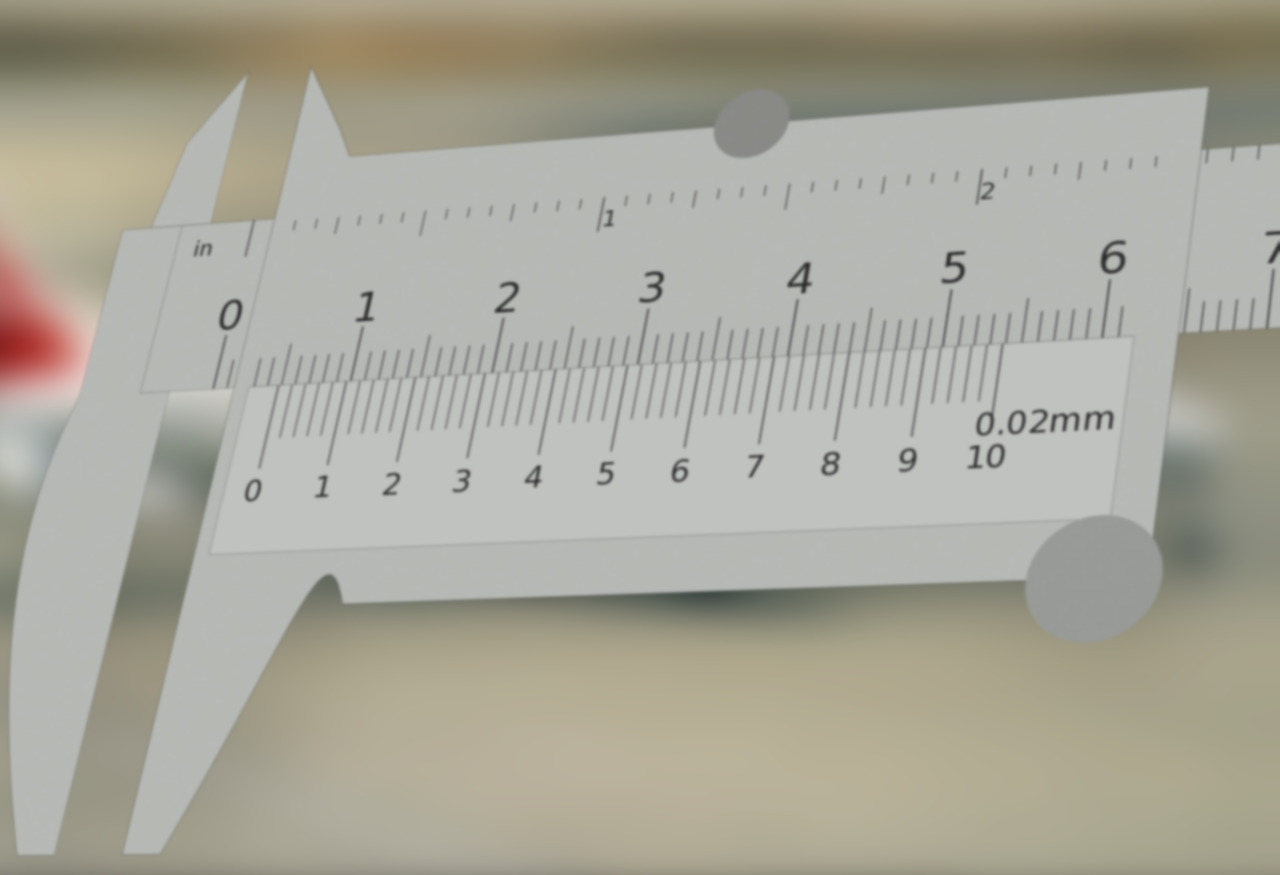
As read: 4.8; mm
